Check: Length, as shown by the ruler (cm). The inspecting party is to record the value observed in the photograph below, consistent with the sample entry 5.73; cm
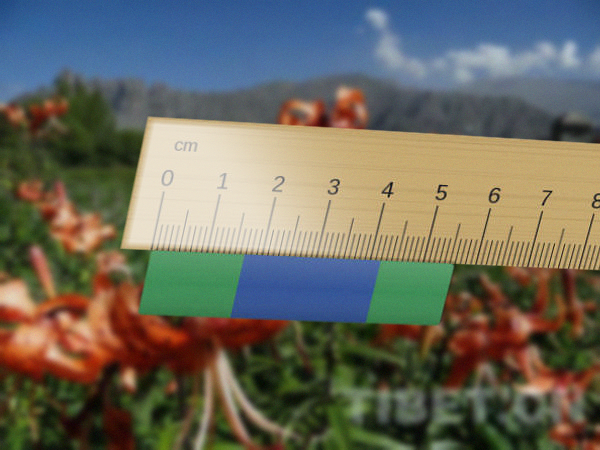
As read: 5.6; cm
